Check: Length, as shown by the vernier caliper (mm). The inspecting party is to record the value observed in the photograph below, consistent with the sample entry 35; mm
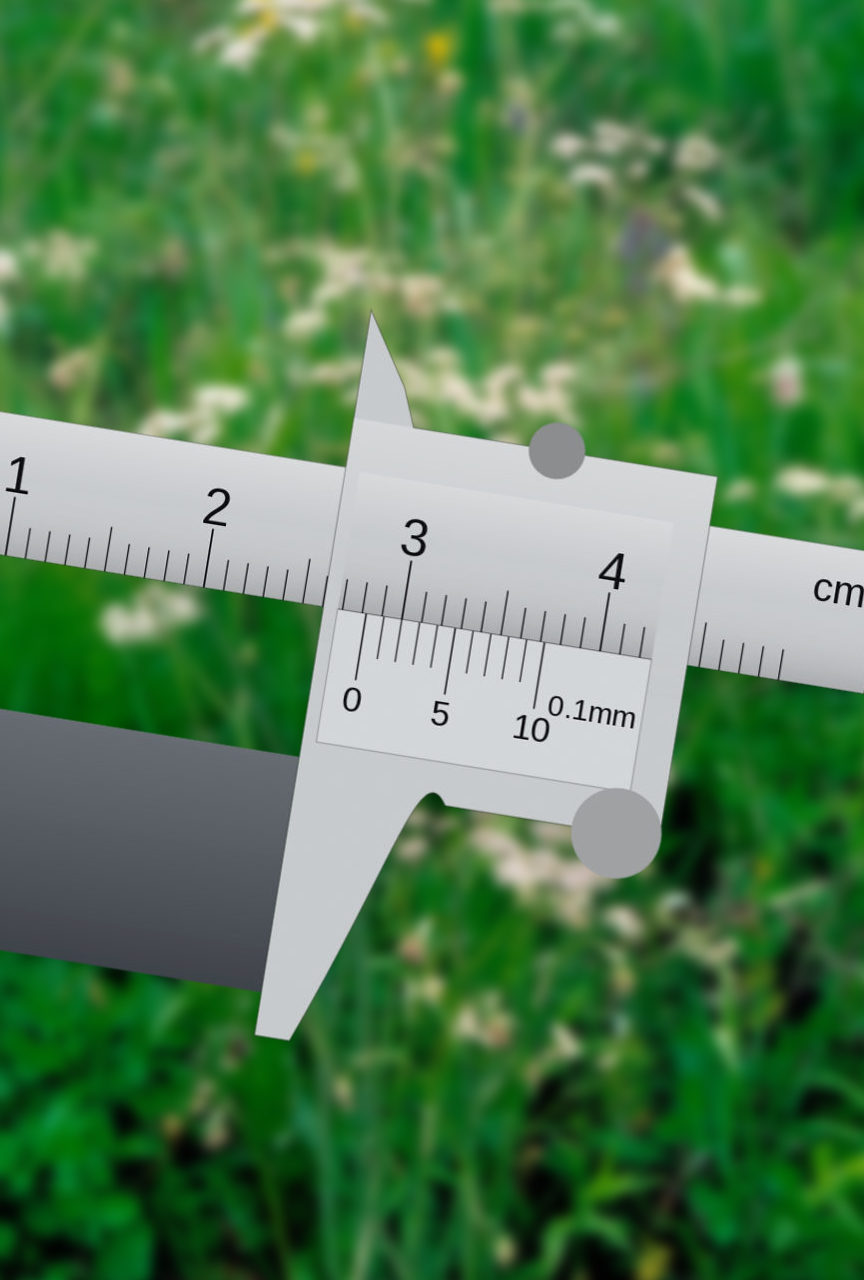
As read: 28.2; mm
